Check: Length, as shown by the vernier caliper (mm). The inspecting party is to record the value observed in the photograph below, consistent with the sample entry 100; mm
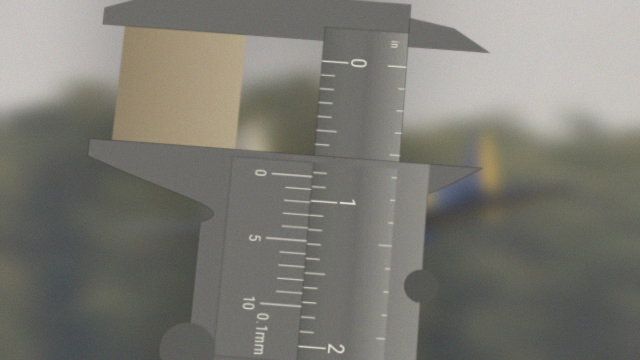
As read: 8.3; mm
